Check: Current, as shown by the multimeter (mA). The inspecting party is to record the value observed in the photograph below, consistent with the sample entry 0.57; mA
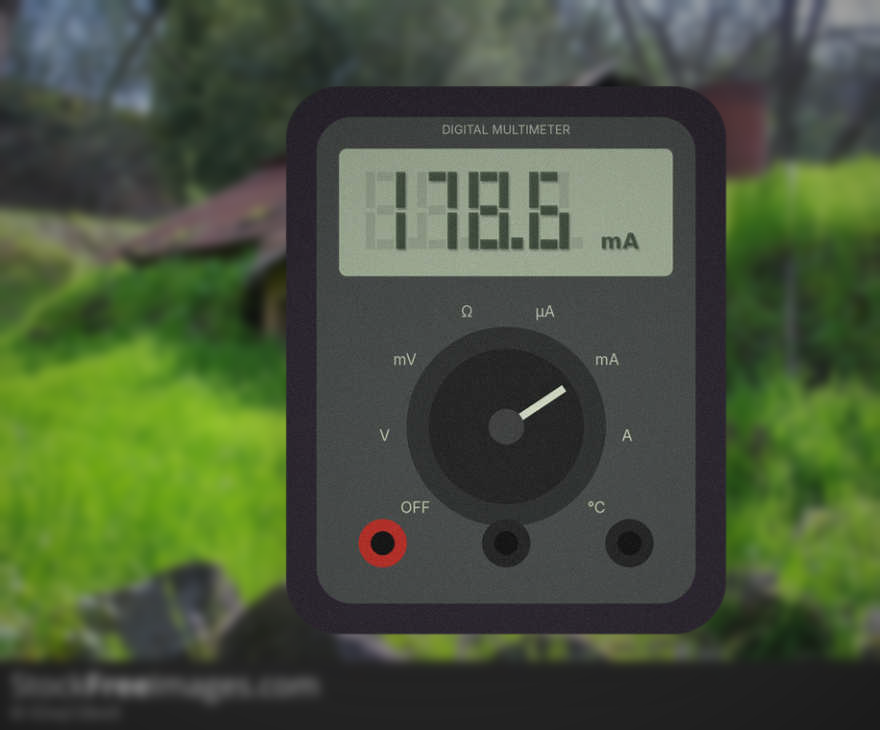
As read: 178.6; mA
